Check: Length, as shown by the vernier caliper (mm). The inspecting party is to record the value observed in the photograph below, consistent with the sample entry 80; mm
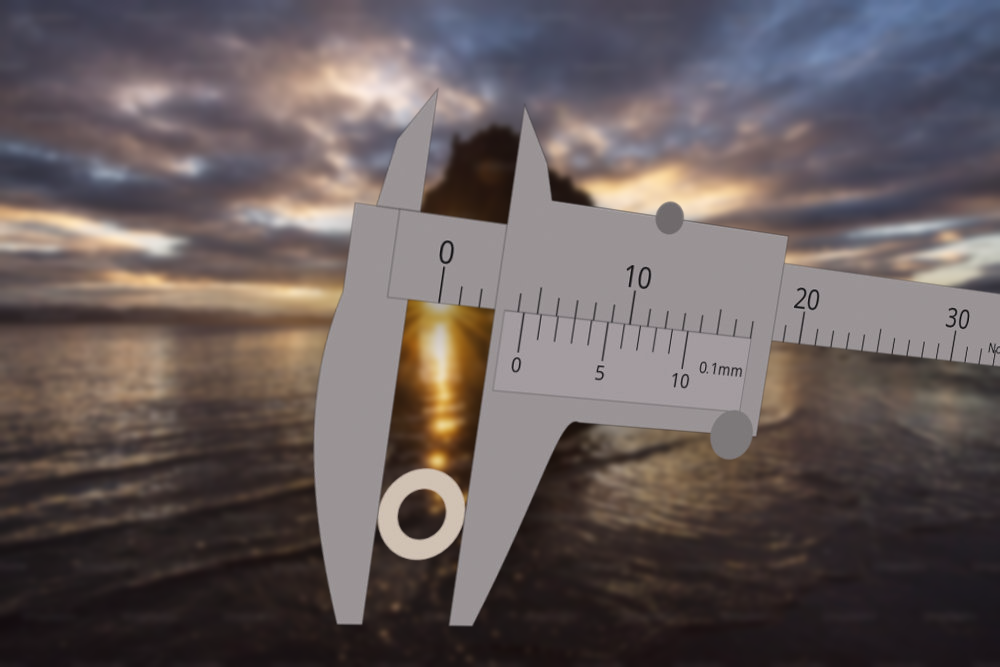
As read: 4.3; mm
